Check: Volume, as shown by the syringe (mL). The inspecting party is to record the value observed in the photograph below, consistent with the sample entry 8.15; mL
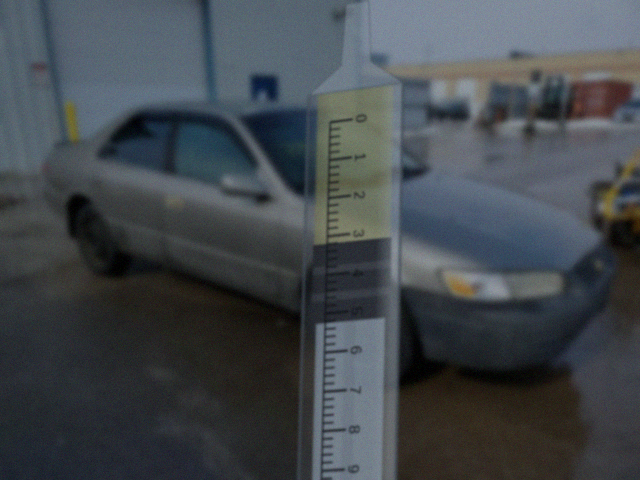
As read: 3.2; mL
